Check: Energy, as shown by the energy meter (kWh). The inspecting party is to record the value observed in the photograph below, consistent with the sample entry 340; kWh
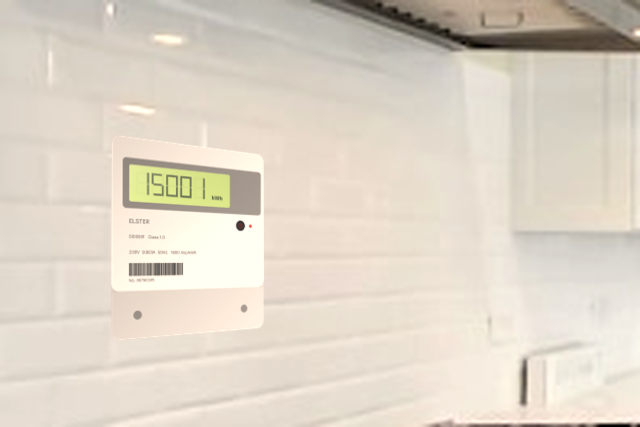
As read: 15001; kWh
